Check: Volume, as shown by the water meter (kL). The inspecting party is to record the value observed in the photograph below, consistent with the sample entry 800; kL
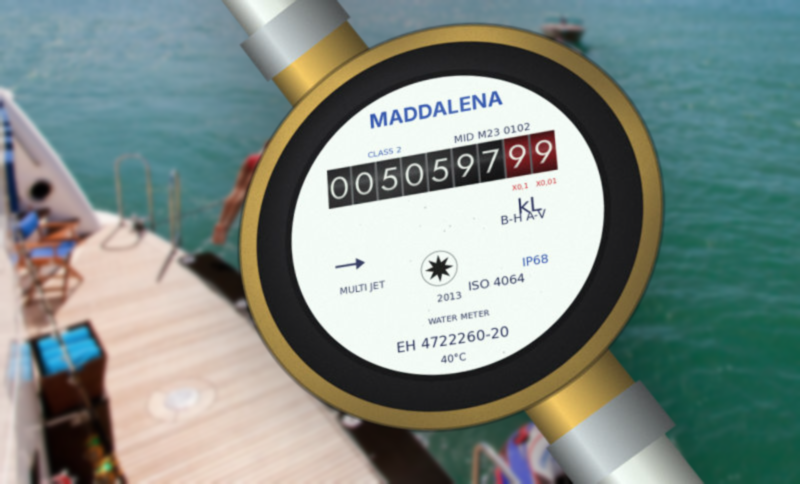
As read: 50597.99; kL
